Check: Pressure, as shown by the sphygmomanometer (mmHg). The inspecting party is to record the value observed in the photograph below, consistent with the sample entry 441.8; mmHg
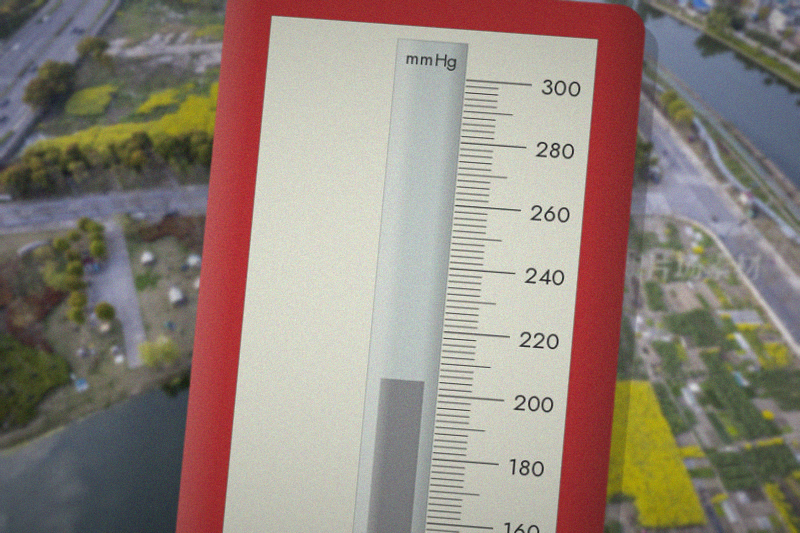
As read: 204; mmHg
